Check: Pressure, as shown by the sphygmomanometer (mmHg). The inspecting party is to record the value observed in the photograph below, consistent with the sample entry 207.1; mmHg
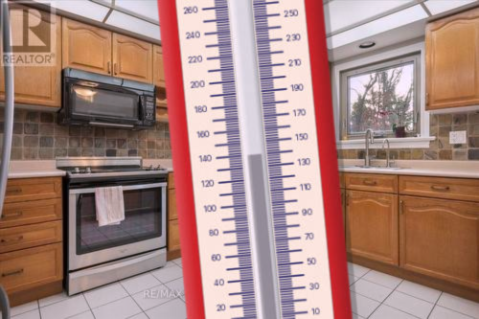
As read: 140; mmHg
